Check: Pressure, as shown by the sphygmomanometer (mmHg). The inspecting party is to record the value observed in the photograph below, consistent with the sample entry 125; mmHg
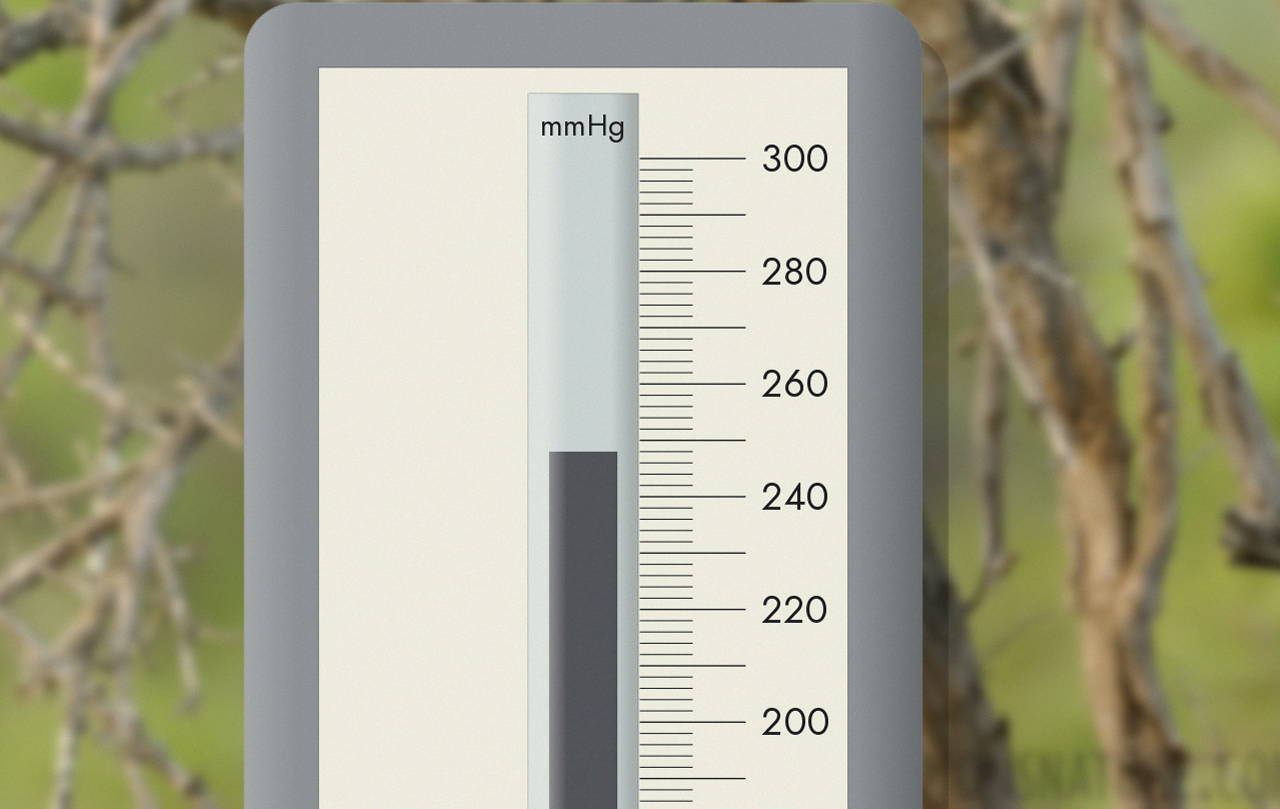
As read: 248; mmHg
